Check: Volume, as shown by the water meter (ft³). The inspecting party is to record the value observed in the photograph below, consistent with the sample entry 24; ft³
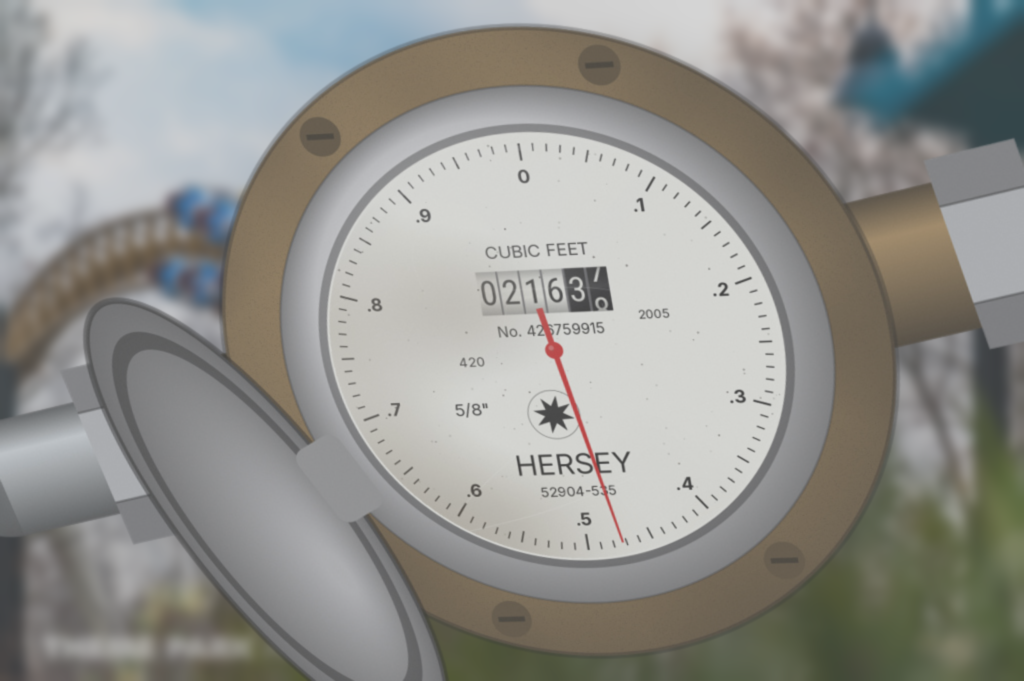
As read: 21637.47; ft³
